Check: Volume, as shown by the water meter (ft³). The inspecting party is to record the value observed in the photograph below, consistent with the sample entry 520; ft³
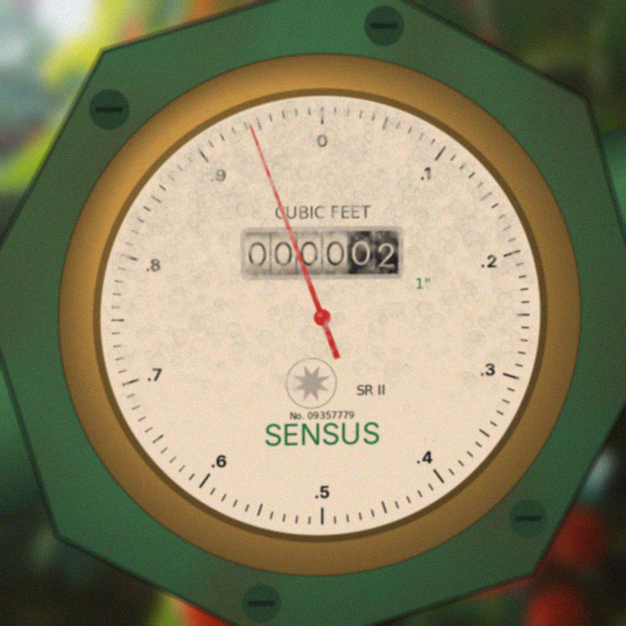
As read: 1.94; ft³
